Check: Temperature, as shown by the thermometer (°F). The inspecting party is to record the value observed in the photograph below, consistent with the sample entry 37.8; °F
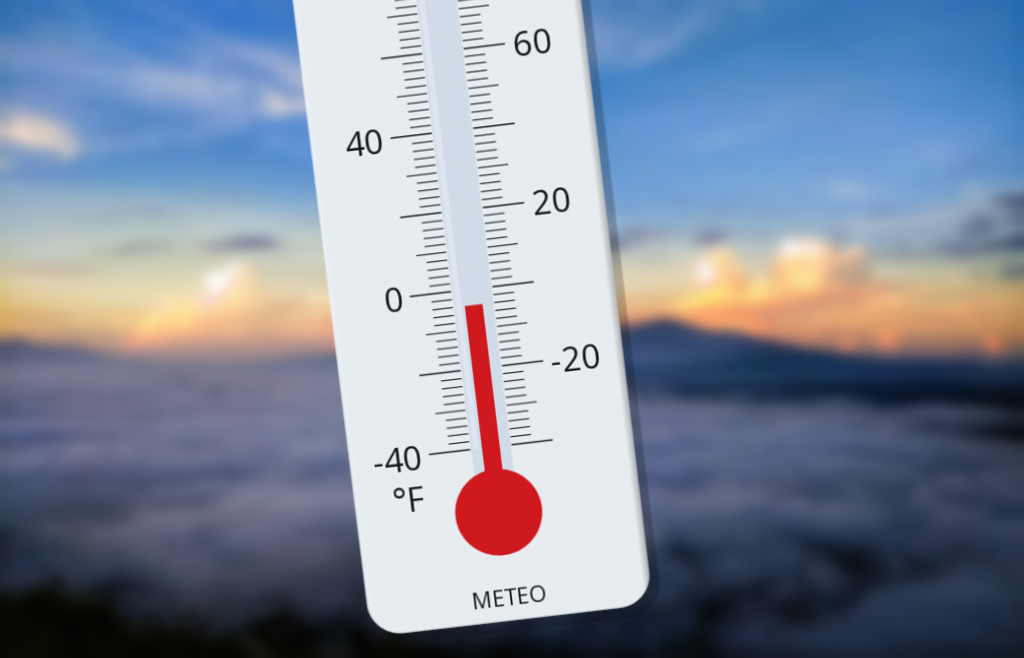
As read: -4; °F
